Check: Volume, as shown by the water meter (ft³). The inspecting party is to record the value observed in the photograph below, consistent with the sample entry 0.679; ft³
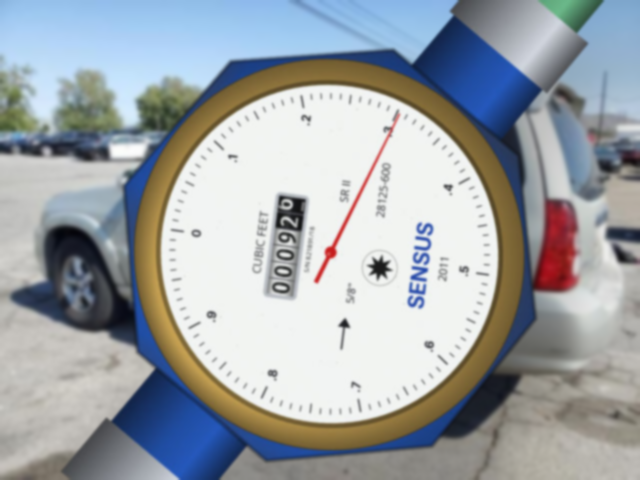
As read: 926.30; ft³
